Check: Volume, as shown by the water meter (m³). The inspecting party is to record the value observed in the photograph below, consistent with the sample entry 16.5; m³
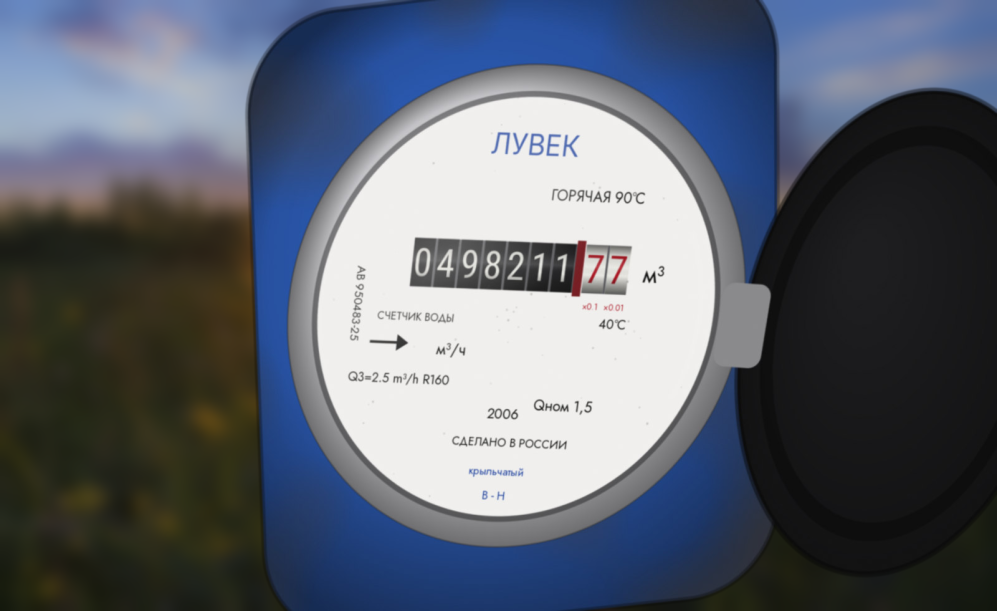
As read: 498211.77; m³
